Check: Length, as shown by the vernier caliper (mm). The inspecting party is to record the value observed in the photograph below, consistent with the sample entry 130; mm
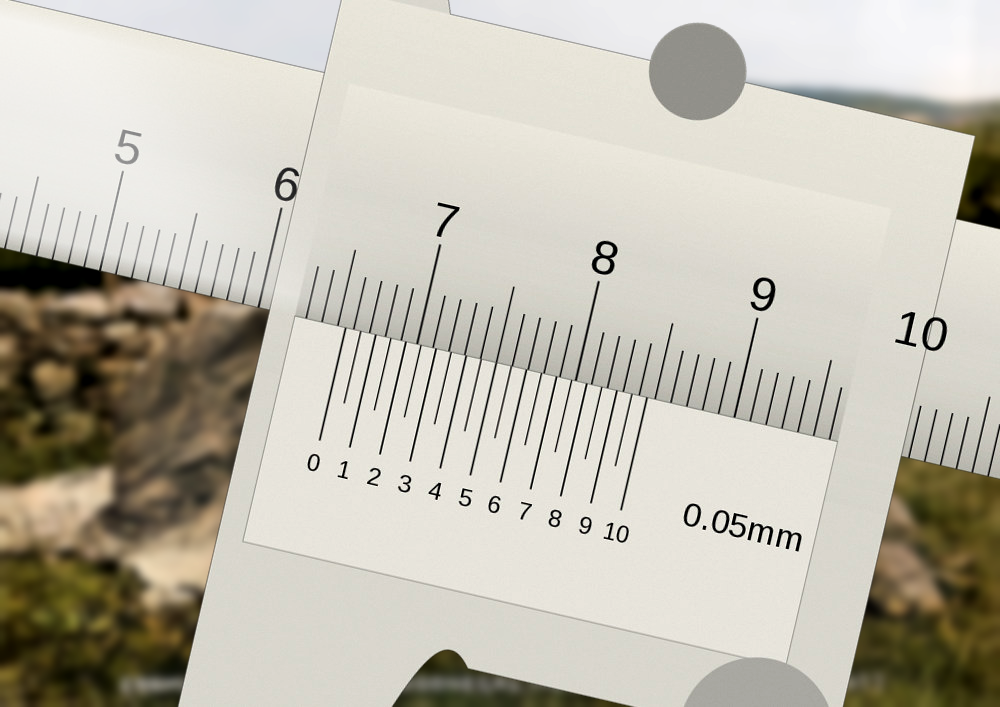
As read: 65.5; mm
